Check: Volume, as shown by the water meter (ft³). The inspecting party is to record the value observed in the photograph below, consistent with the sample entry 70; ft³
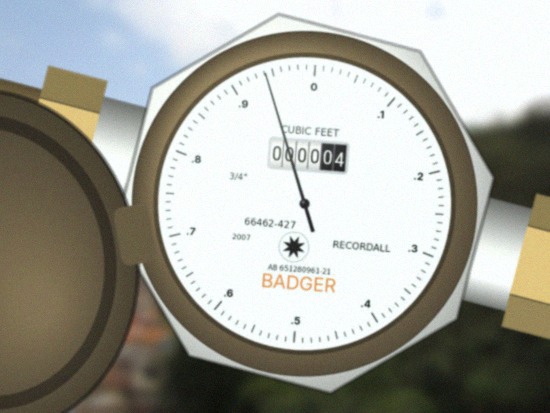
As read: 3.94; ft³
